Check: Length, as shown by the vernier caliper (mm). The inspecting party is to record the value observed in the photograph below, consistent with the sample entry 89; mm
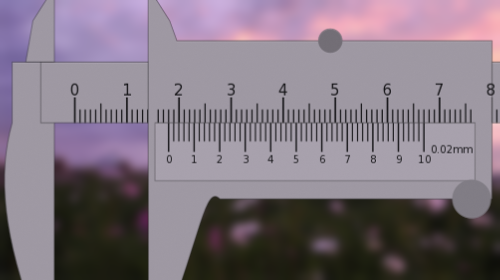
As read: 18.0; mm
